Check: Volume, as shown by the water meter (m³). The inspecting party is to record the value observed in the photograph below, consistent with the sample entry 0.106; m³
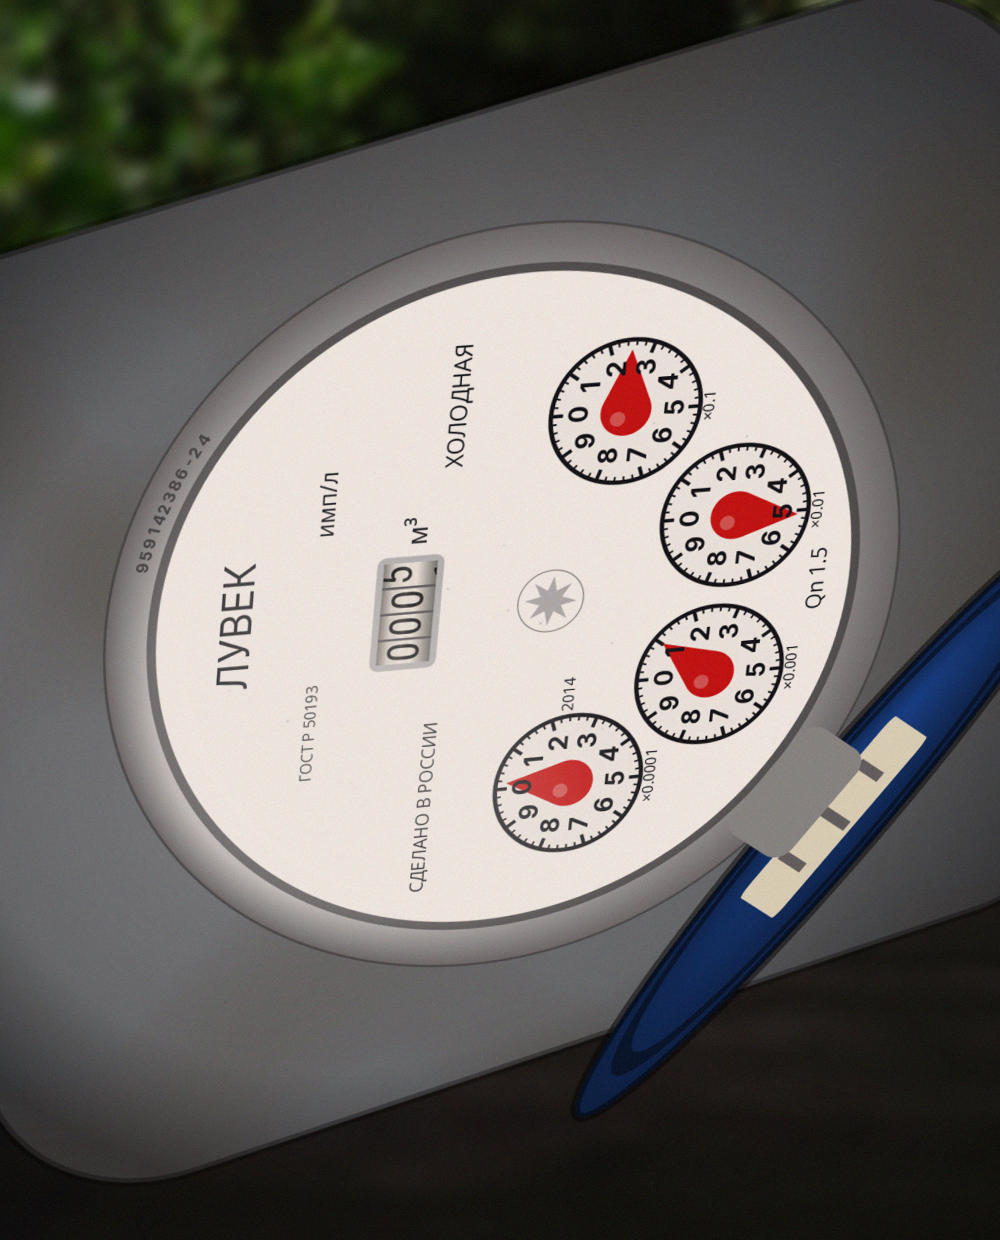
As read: 5.2510; m³
